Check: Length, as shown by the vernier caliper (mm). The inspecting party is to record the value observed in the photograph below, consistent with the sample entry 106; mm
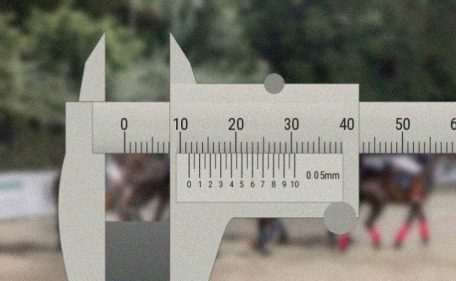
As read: 11.6; mm
